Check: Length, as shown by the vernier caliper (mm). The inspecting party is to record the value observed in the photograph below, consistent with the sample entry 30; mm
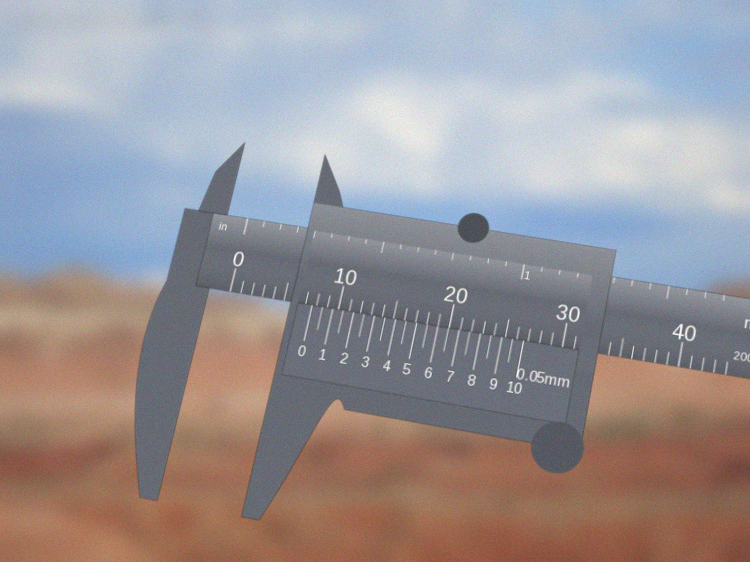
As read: 7.6; mm
